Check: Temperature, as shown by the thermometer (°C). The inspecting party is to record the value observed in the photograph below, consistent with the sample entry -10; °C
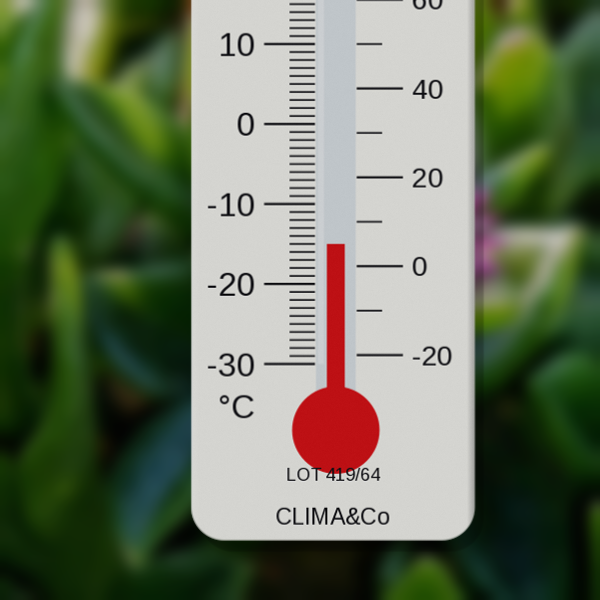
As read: -15; °C
